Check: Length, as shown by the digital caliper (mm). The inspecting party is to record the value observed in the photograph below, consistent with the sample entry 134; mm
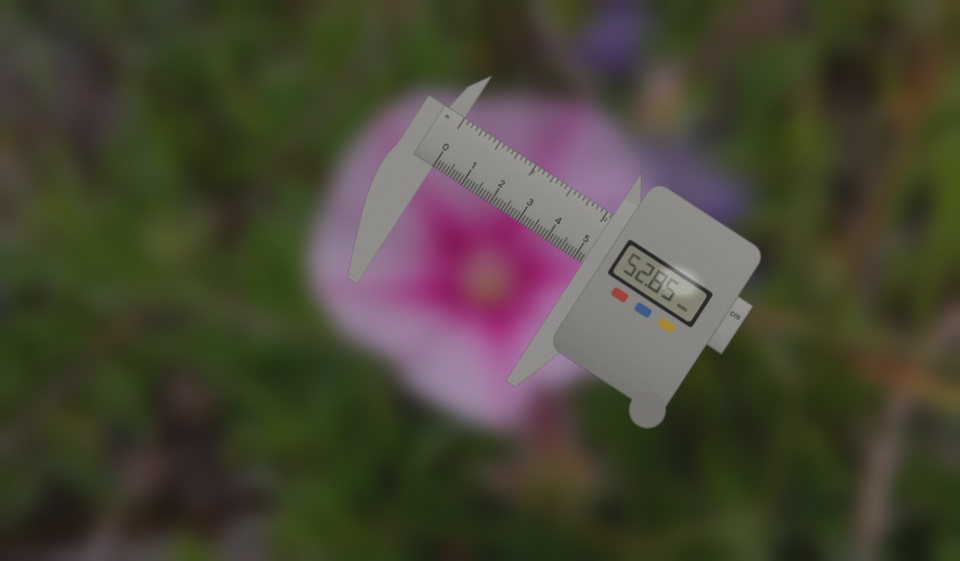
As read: 52.85; mm
